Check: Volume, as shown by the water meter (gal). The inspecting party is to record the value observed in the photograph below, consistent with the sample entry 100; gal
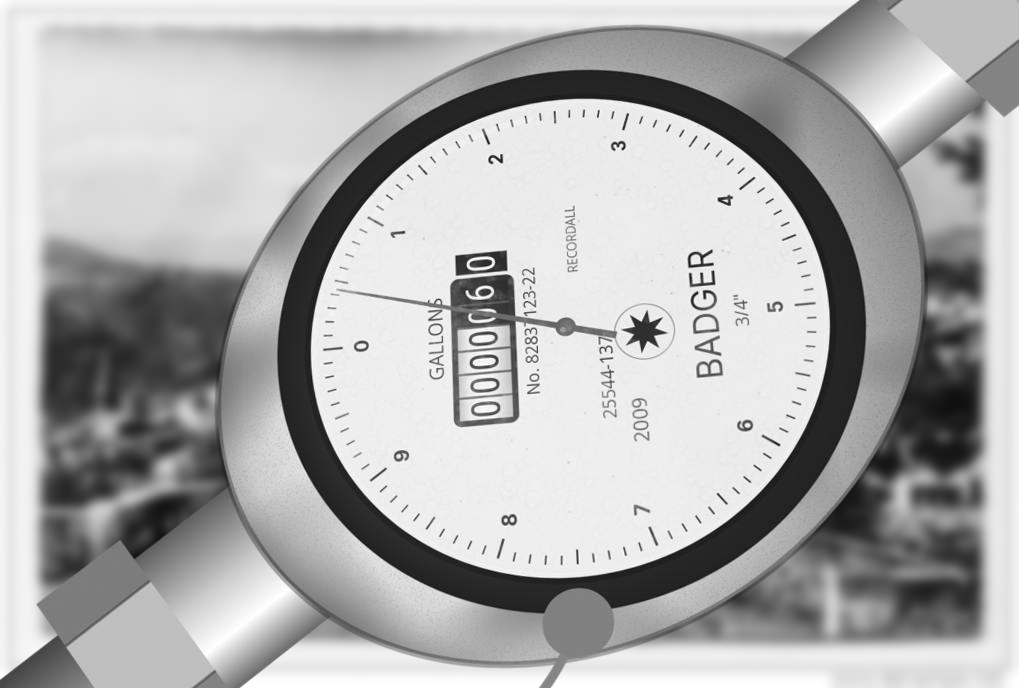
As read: 60.4; gal
